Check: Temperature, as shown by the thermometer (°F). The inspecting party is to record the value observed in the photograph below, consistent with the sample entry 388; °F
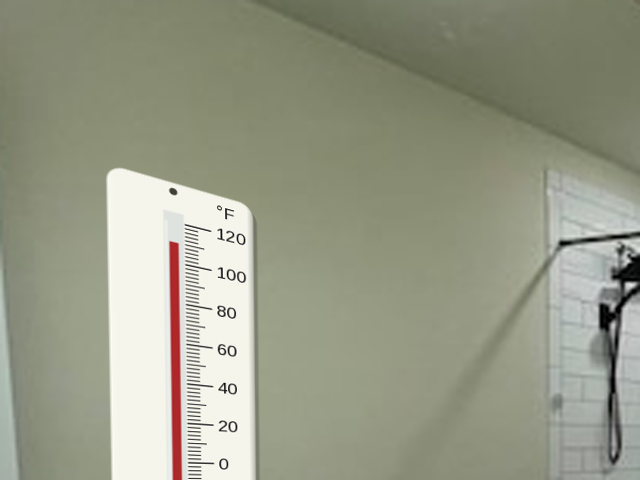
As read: 110; °F
